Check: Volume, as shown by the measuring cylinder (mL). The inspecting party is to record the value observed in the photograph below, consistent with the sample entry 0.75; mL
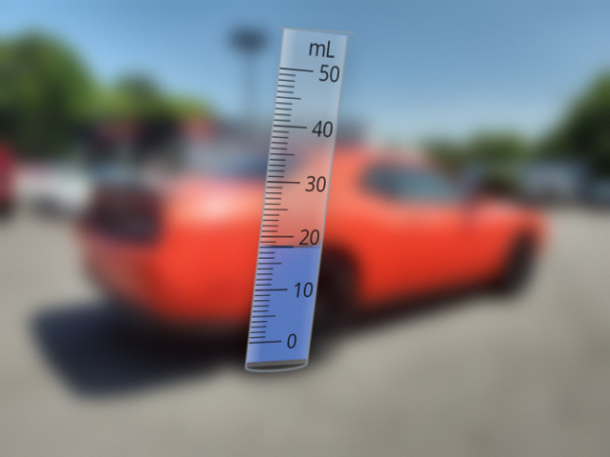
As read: 18; mL
